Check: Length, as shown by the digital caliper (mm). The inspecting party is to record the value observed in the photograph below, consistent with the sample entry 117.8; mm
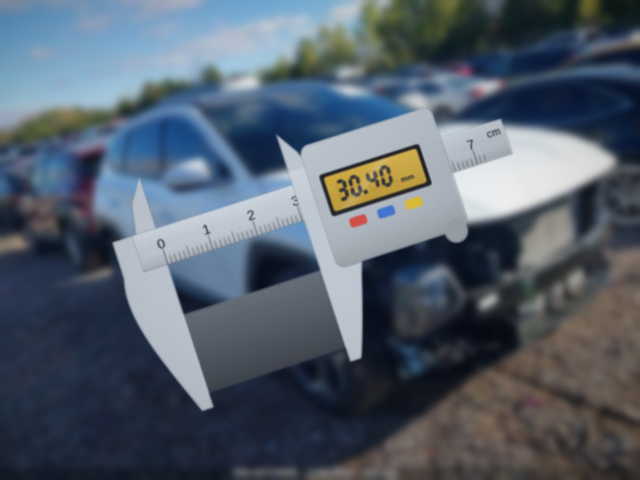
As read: 30.40; mm
